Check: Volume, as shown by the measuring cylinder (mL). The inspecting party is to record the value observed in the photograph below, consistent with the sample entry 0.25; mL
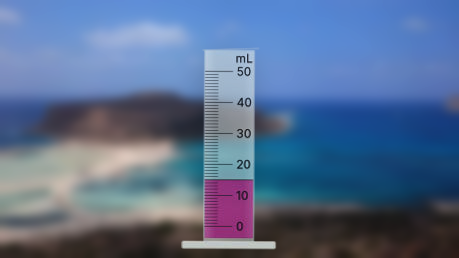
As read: 15; mL
